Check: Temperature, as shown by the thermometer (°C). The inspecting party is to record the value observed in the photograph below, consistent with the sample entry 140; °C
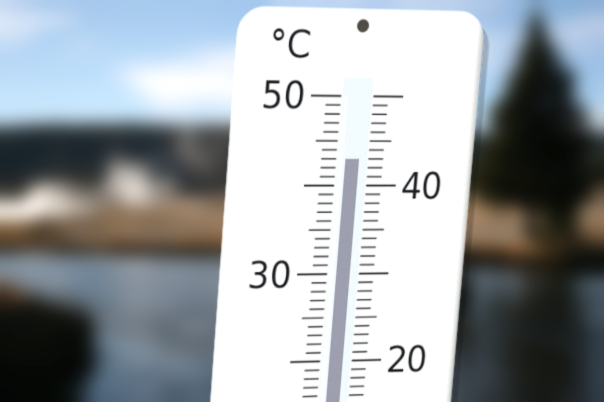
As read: 43; °C
